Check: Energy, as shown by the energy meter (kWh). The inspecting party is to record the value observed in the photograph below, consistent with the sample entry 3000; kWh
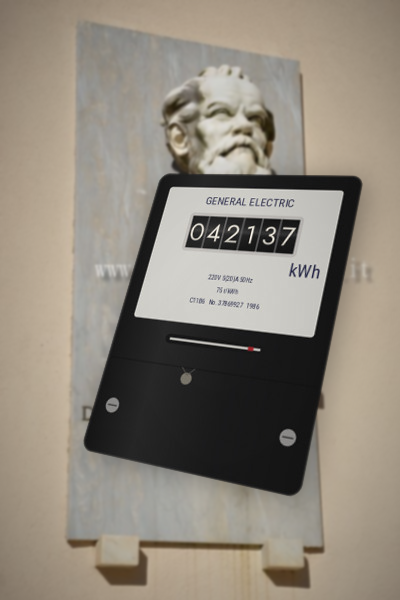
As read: 42137; kWh
